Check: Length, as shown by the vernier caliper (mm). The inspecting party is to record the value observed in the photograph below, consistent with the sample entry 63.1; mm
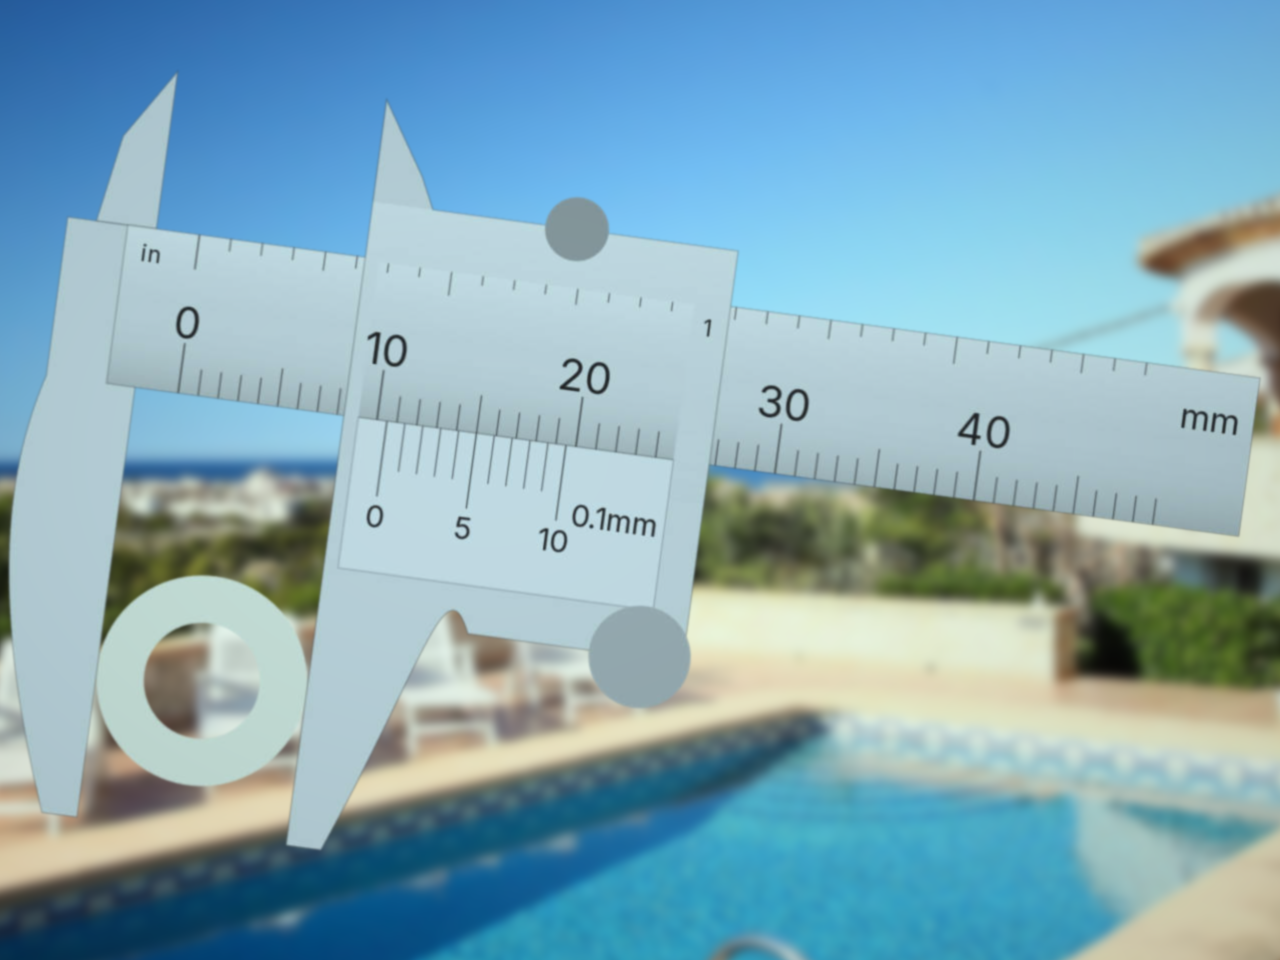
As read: 10.5; mm
